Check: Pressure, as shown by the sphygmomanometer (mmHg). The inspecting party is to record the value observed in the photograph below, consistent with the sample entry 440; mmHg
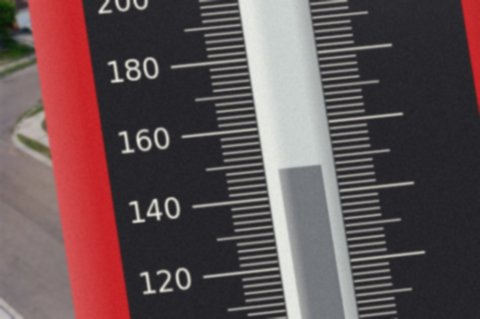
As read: 148; mmHg
